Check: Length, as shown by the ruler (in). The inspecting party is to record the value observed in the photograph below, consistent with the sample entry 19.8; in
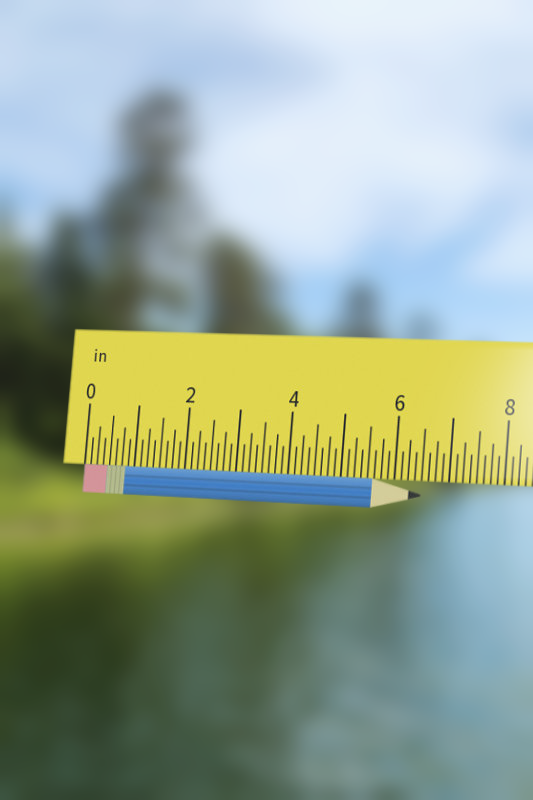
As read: 6.5; in
